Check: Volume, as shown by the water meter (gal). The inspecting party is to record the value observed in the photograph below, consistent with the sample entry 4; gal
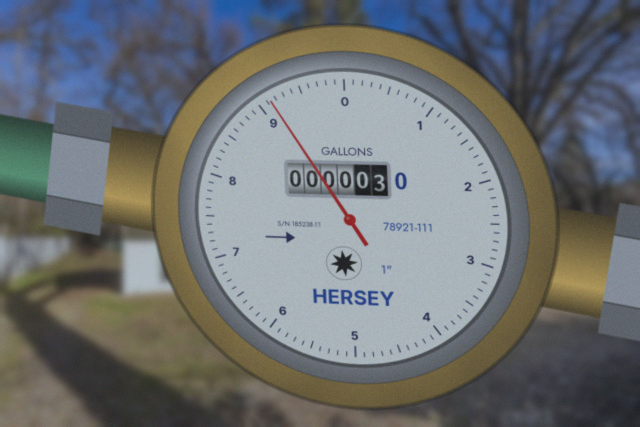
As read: 29.1; gal
